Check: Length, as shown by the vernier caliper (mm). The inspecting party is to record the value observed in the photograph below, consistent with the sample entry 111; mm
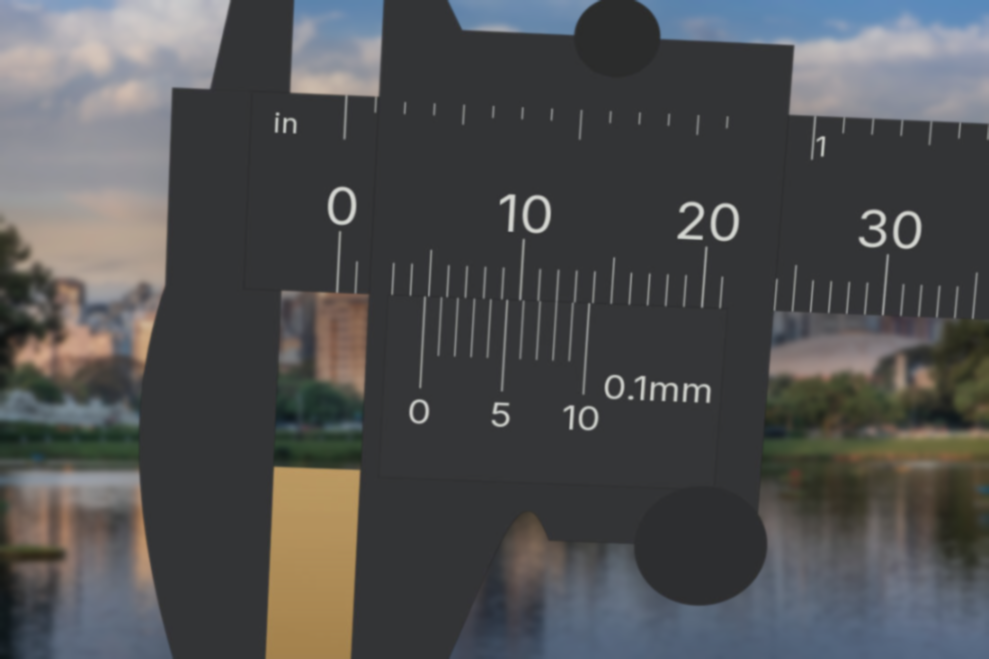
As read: 4.8; mm
